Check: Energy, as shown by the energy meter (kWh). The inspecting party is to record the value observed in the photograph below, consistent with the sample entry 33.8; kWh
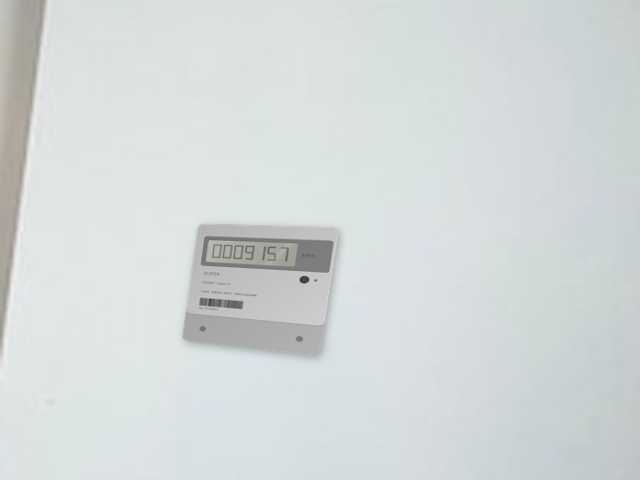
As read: 9157; kWh
